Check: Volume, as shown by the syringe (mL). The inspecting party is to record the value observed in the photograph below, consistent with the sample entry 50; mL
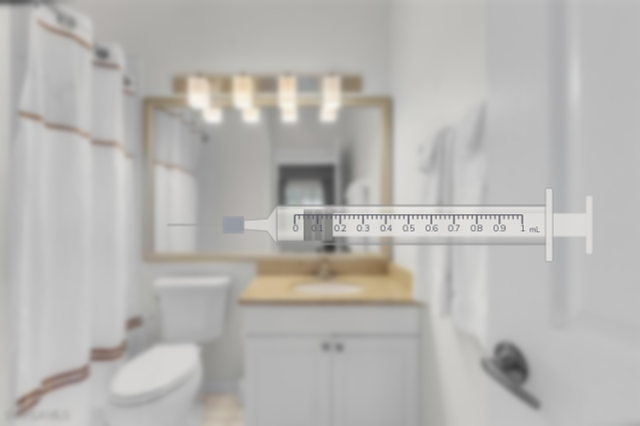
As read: 0.04; mL
